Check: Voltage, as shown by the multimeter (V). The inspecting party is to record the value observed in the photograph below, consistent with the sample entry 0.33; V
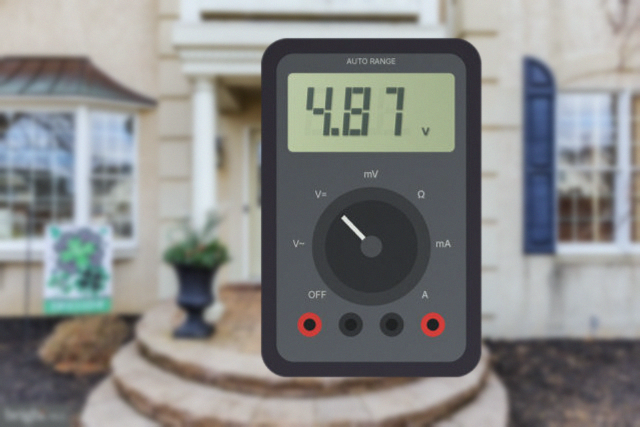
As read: 4.87; V
